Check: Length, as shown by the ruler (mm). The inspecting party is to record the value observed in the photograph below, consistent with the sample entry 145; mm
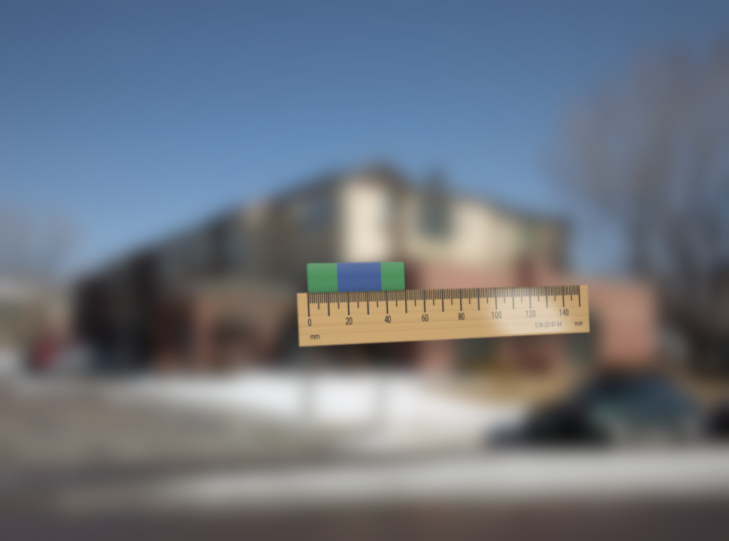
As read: 50; mm
